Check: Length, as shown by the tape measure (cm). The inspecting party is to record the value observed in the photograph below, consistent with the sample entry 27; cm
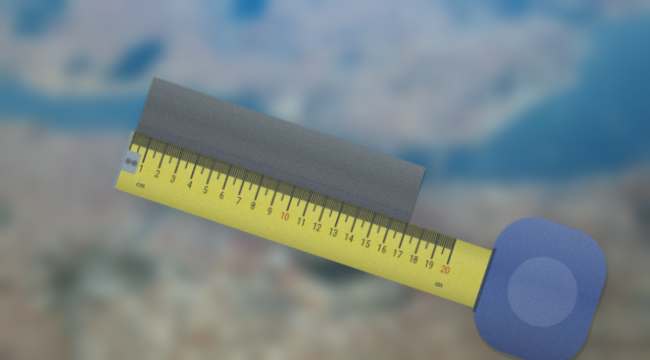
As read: 17; cm
